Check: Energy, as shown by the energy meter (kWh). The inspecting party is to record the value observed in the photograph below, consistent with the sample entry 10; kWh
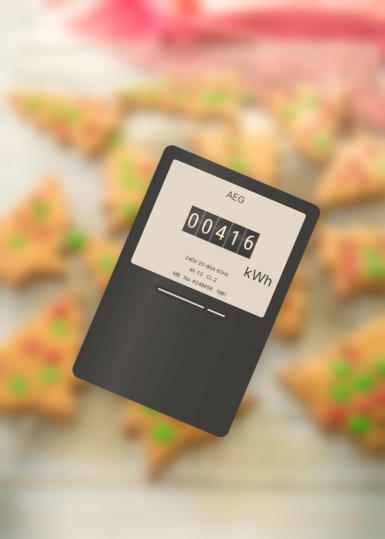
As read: 416; kWh
